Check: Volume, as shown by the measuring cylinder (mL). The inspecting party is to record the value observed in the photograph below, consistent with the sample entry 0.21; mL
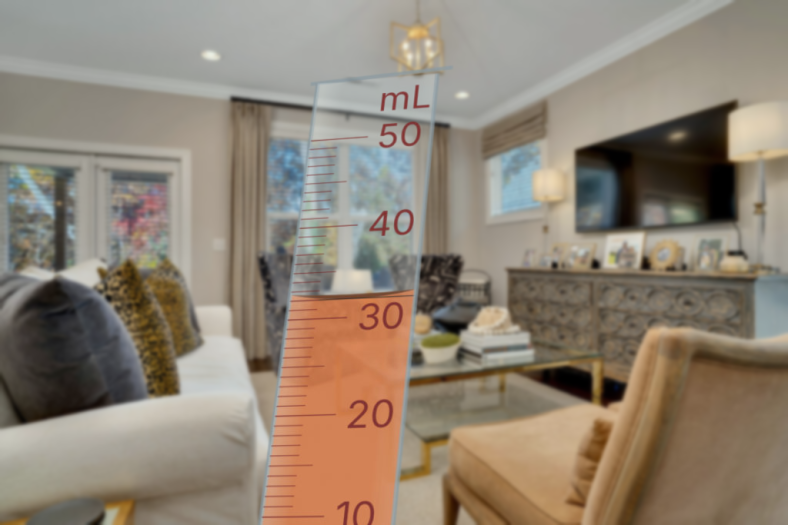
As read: 32; mL
